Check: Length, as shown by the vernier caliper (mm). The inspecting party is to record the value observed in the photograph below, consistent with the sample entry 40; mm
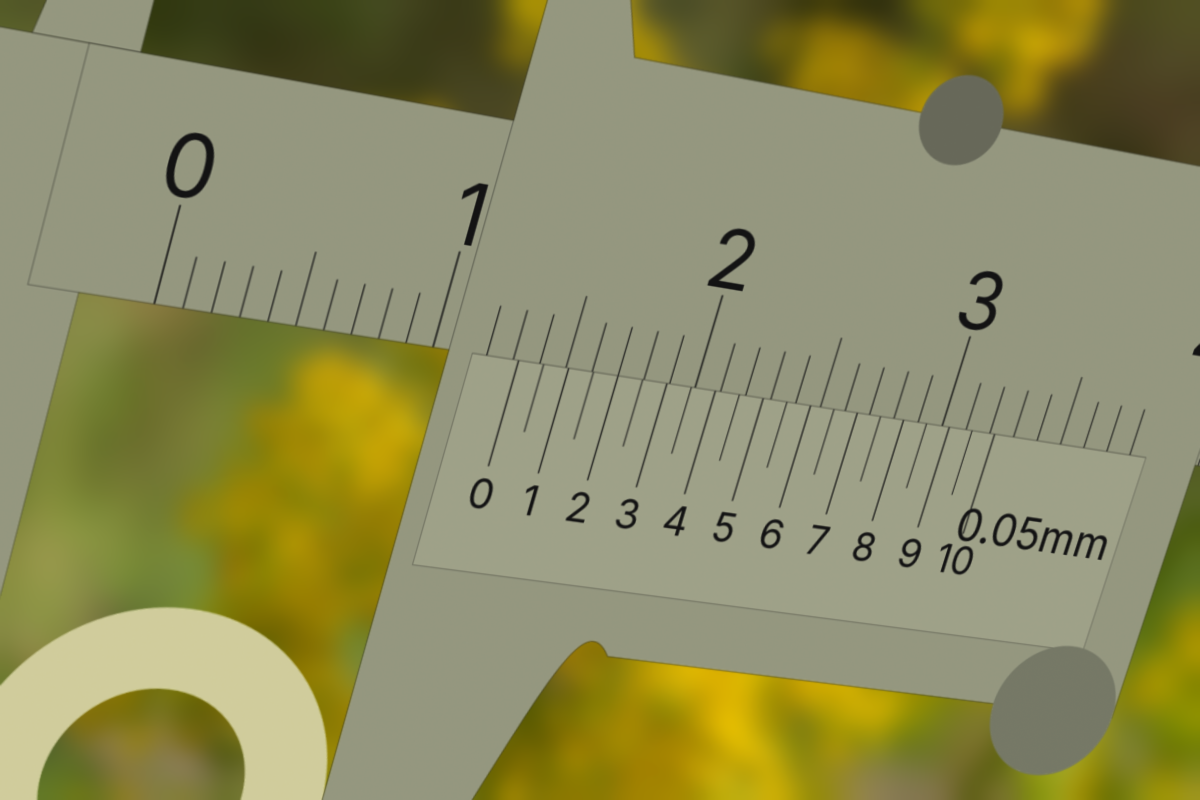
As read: 13.2; mm
